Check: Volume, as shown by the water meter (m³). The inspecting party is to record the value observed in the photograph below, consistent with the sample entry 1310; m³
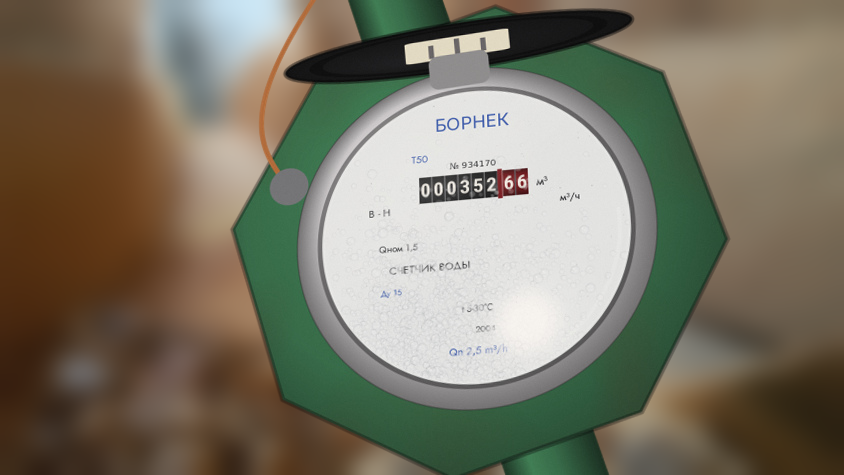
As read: 352.66; m³
